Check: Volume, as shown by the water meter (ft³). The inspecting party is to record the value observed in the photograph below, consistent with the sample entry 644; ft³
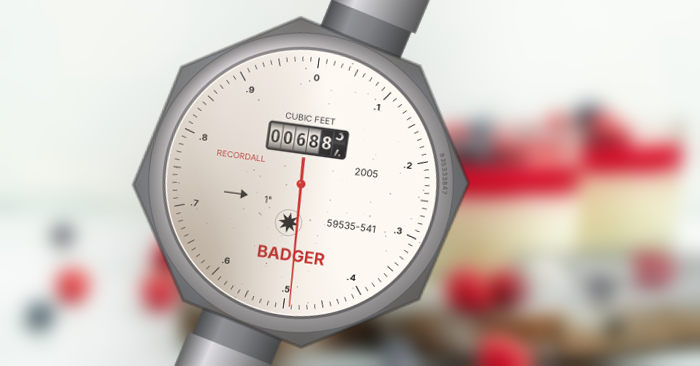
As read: 6883.49; ft³
